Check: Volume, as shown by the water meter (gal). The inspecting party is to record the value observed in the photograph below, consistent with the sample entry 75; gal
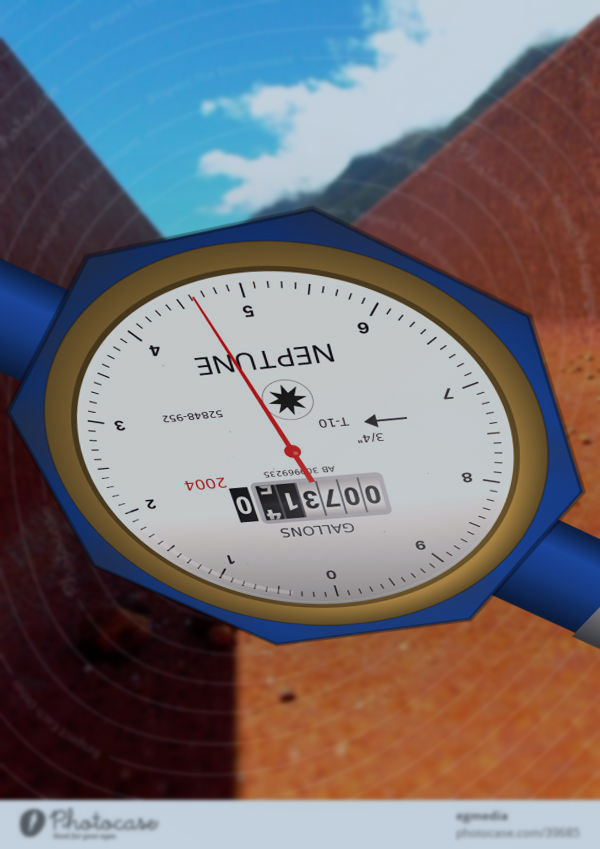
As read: 73144.6; gal
